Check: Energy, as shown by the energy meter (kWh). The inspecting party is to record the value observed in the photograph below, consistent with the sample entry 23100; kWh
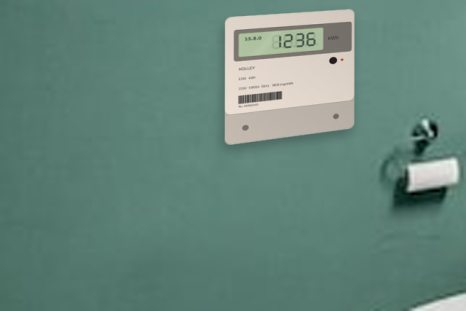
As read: 1236; kWh
